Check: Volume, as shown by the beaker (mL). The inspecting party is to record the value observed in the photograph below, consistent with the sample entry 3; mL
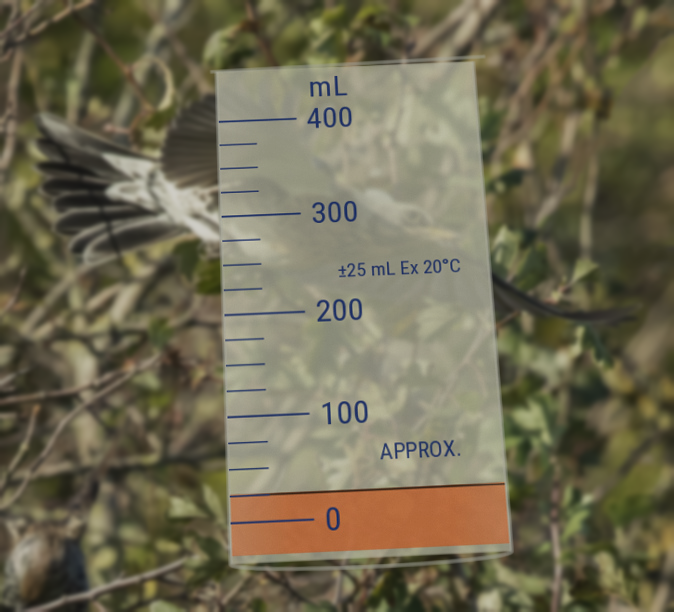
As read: 25; mL
